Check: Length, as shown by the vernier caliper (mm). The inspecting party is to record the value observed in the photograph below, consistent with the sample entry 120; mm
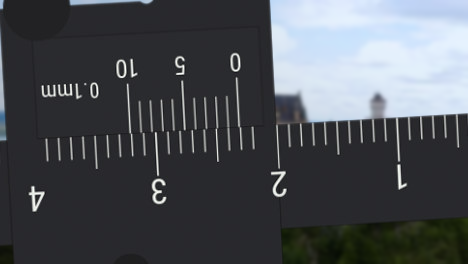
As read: 23.1; mm
